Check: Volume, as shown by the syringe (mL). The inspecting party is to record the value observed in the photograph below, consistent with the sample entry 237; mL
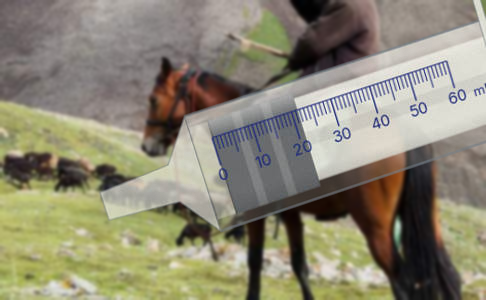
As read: 0; mL
